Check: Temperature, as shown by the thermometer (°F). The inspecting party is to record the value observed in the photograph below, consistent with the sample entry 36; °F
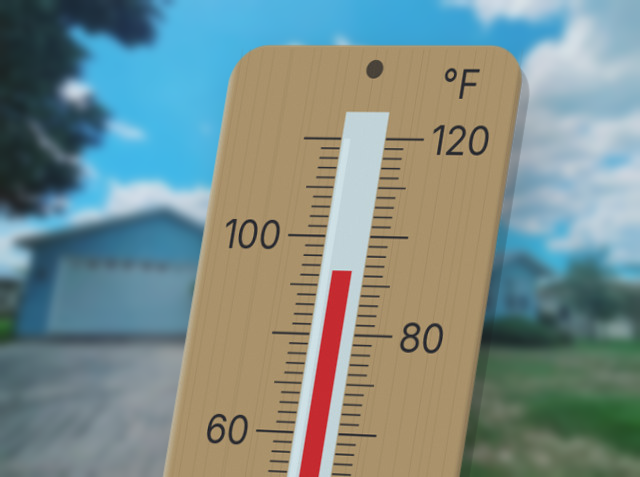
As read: 93; °F
